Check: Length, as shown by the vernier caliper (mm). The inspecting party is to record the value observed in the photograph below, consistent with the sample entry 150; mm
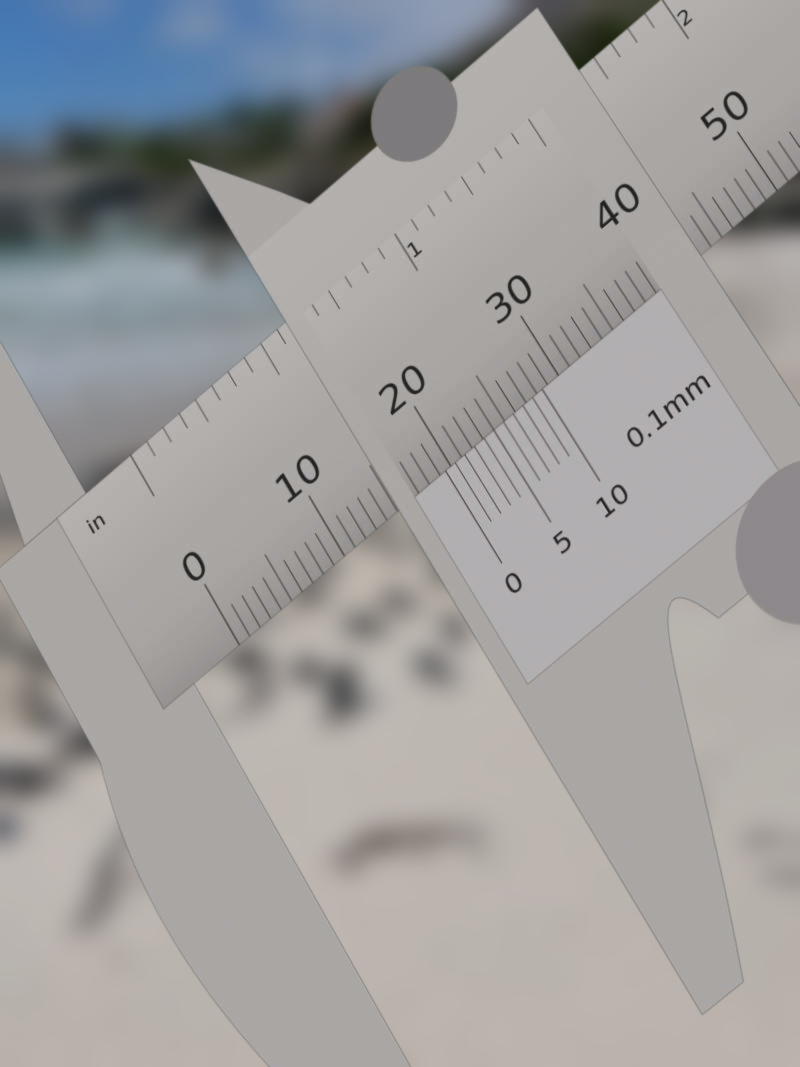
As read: 19.5; mm
